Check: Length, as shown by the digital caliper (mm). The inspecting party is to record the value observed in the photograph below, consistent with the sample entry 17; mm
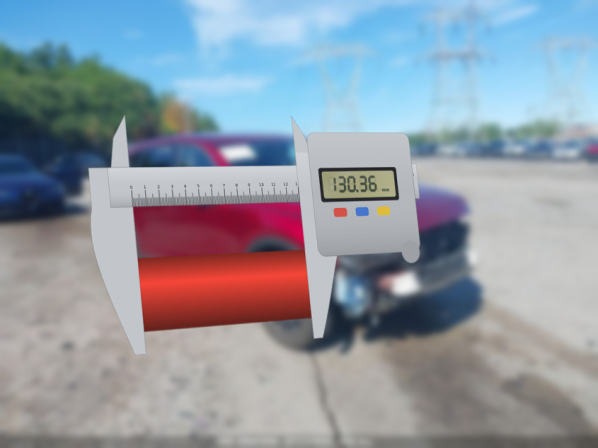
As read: 130.36; mm
